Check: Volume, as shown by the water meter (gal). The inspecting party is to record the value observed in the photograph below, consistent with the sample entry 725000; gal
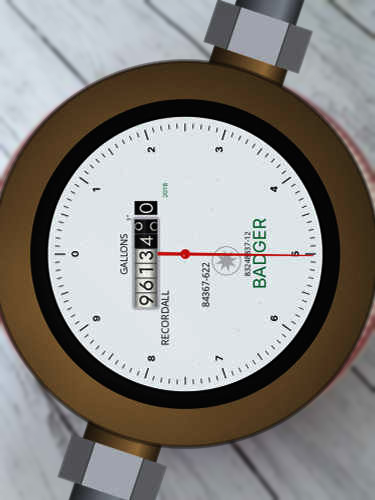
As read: 9613485.0; gal
